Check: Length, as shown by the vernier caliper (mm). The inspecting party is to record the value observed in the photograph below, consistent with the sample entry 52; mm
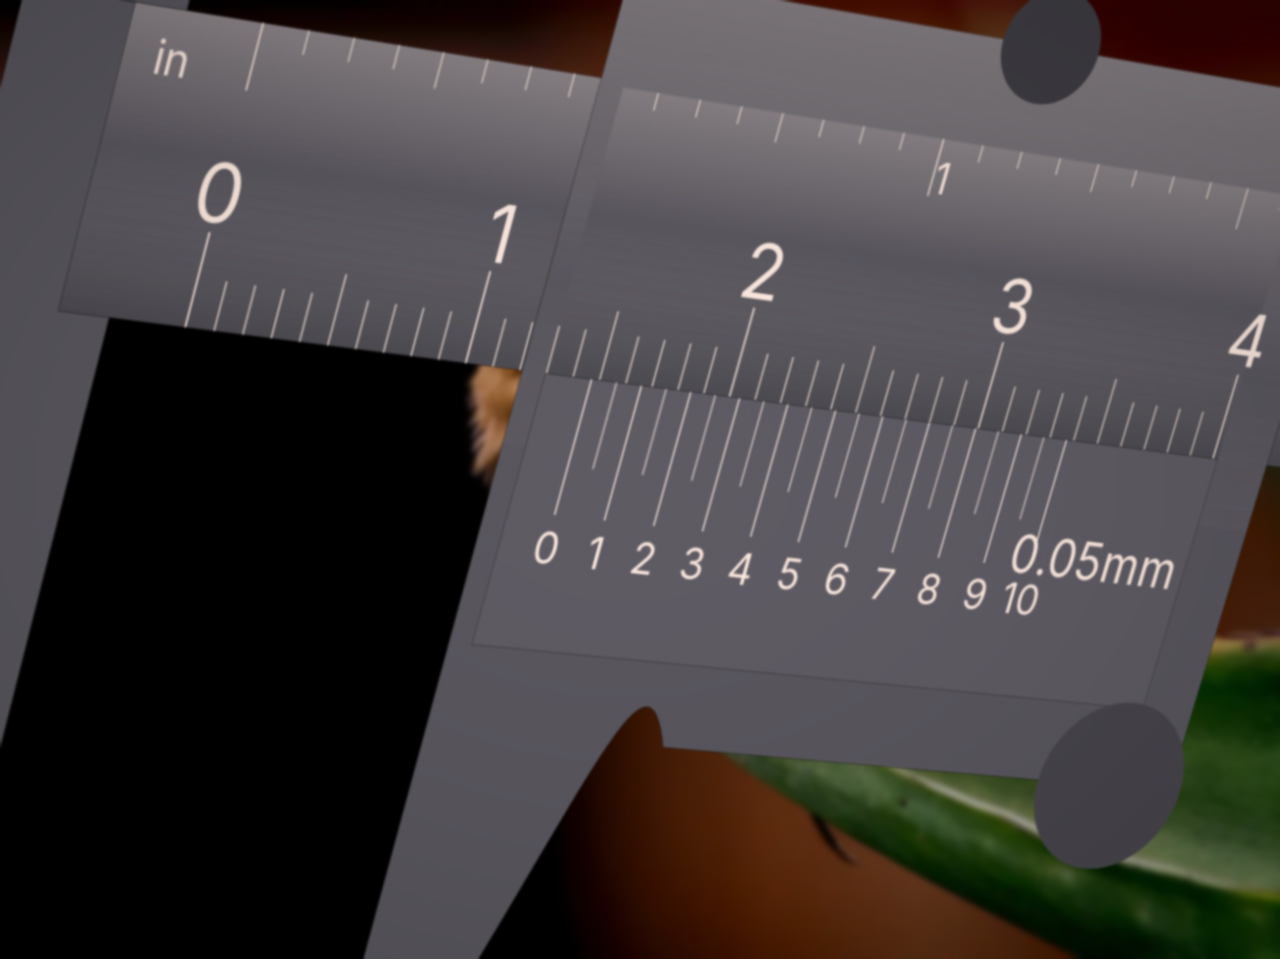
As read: 14.7; mm
